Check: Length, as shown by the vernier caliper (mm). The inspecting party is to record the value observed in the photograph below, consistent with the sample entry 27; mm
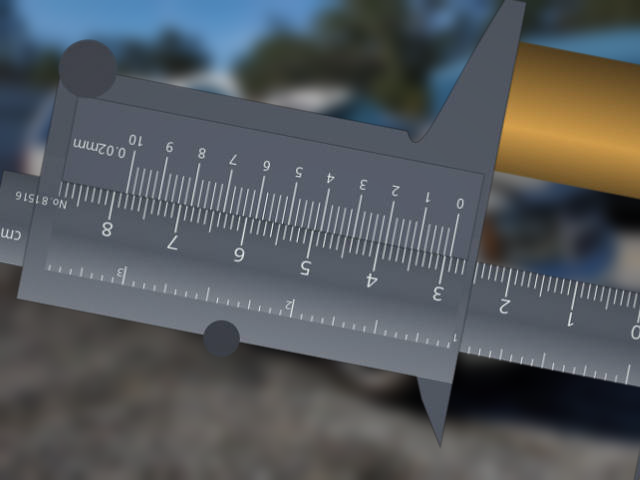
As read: 29.2; mm
